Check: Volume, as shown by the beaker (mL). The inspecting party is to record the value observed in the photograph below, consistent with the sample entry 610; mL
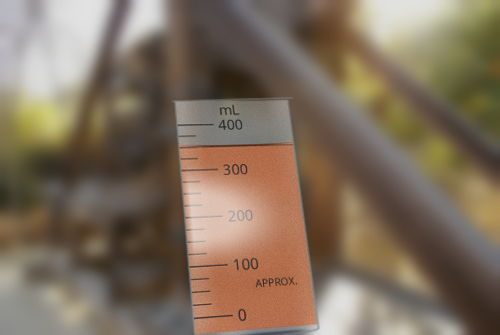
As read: 350; mL
